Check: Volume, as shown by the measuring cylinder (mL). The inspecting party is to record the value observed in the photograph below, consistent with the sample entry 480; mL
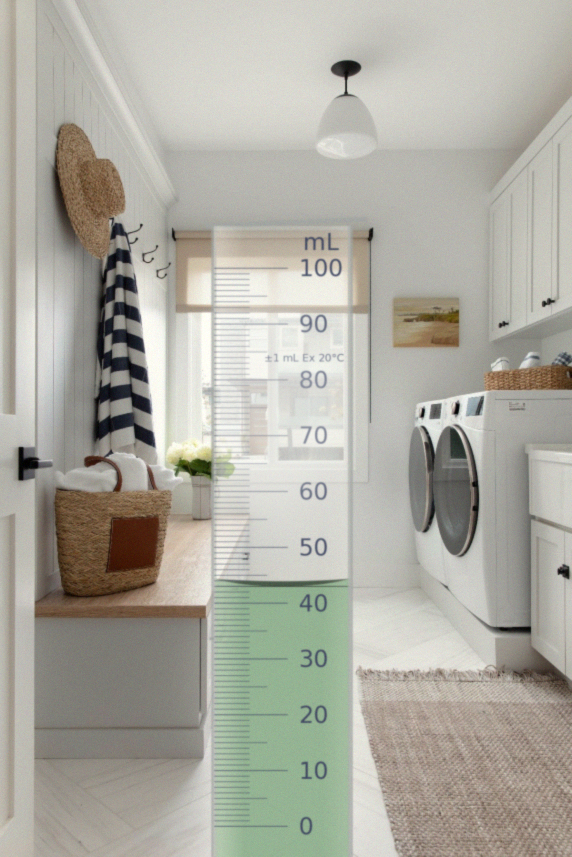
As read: 43; mL
